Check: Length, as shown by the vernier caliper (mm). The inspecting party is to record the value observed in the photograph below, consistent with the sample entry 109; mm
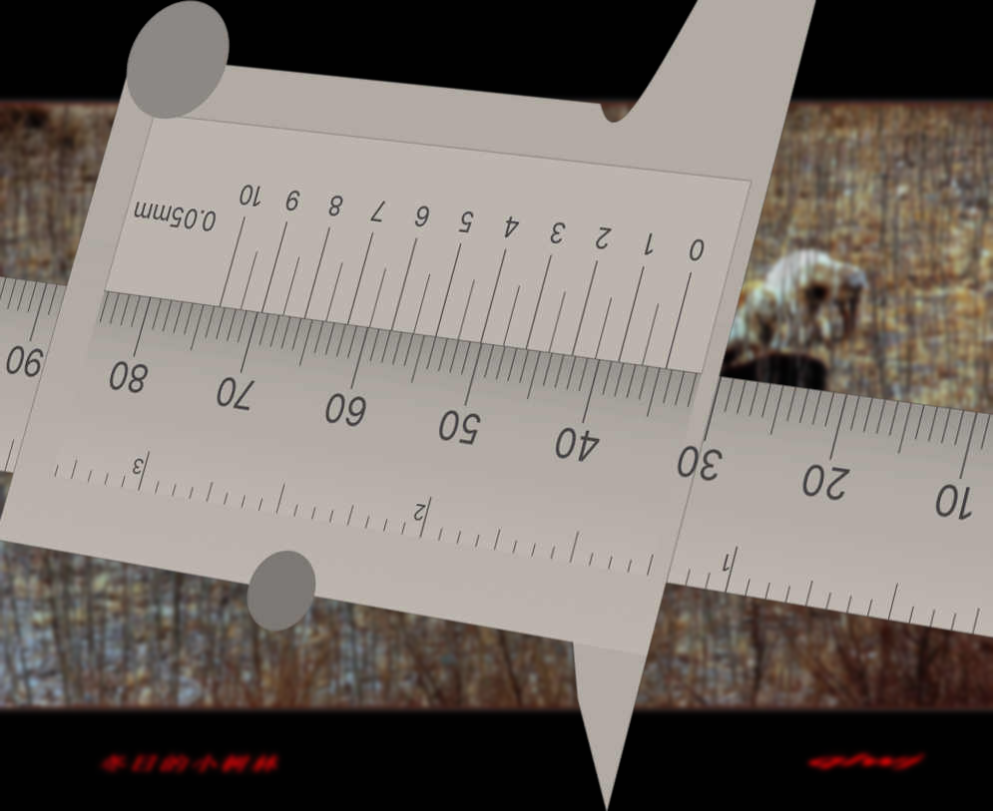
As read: 34.5; mm
